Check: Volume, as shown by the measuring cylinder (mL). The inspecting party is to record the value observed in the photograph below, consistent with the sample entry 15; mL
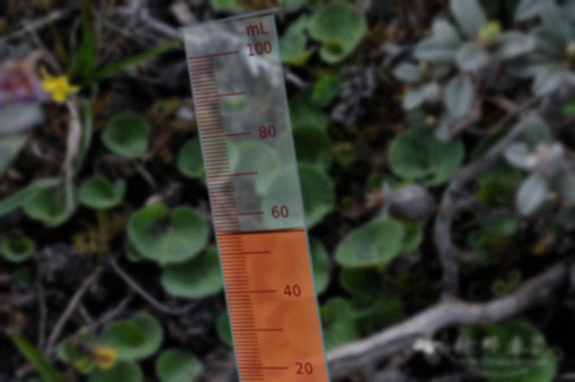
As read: 55; mL
